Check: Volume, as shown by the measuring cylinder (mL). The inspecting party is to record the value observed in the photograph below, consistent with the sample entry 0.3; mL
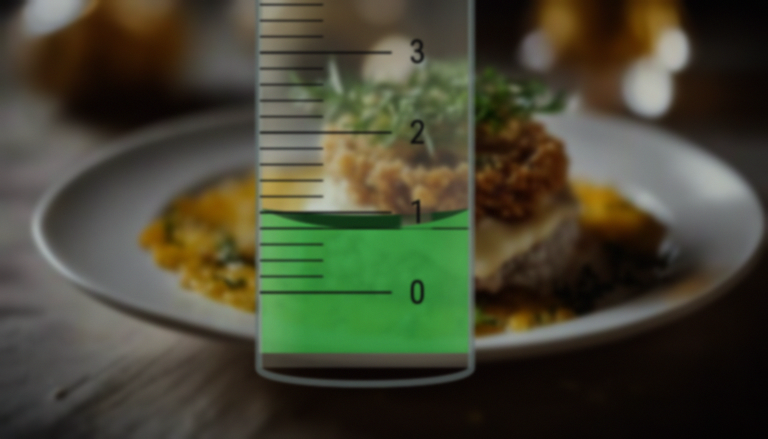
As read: 0.8; mL
